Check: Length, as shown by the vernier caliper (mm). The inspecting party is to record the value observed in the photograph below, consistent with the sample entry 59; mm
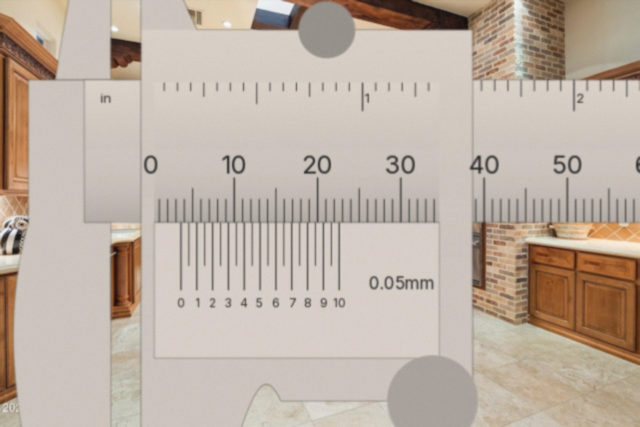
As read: 3.6; mm
